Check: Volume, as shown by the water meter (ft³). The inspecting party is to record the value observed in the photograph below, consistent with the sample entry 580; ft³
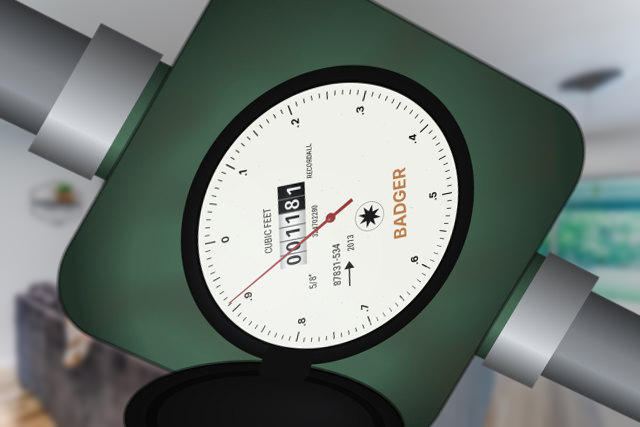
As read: 1180.91; ft³
